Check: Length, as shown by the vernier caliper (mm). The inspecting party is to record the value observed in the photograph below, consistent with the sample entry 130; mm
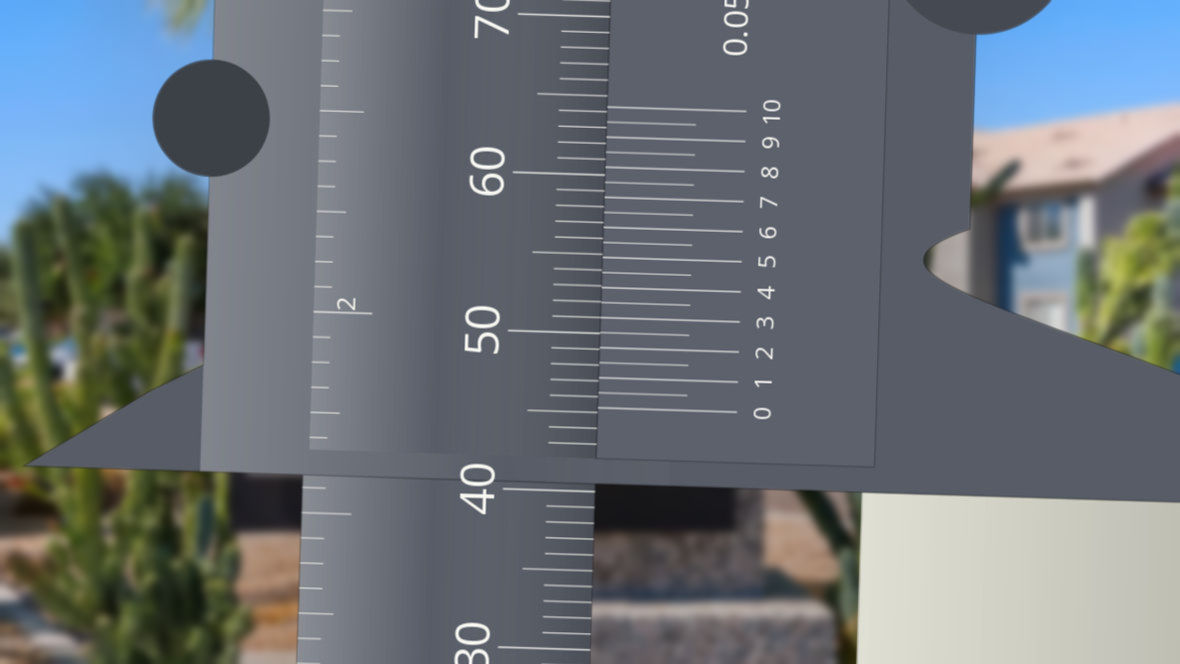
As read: 45.3; mm
